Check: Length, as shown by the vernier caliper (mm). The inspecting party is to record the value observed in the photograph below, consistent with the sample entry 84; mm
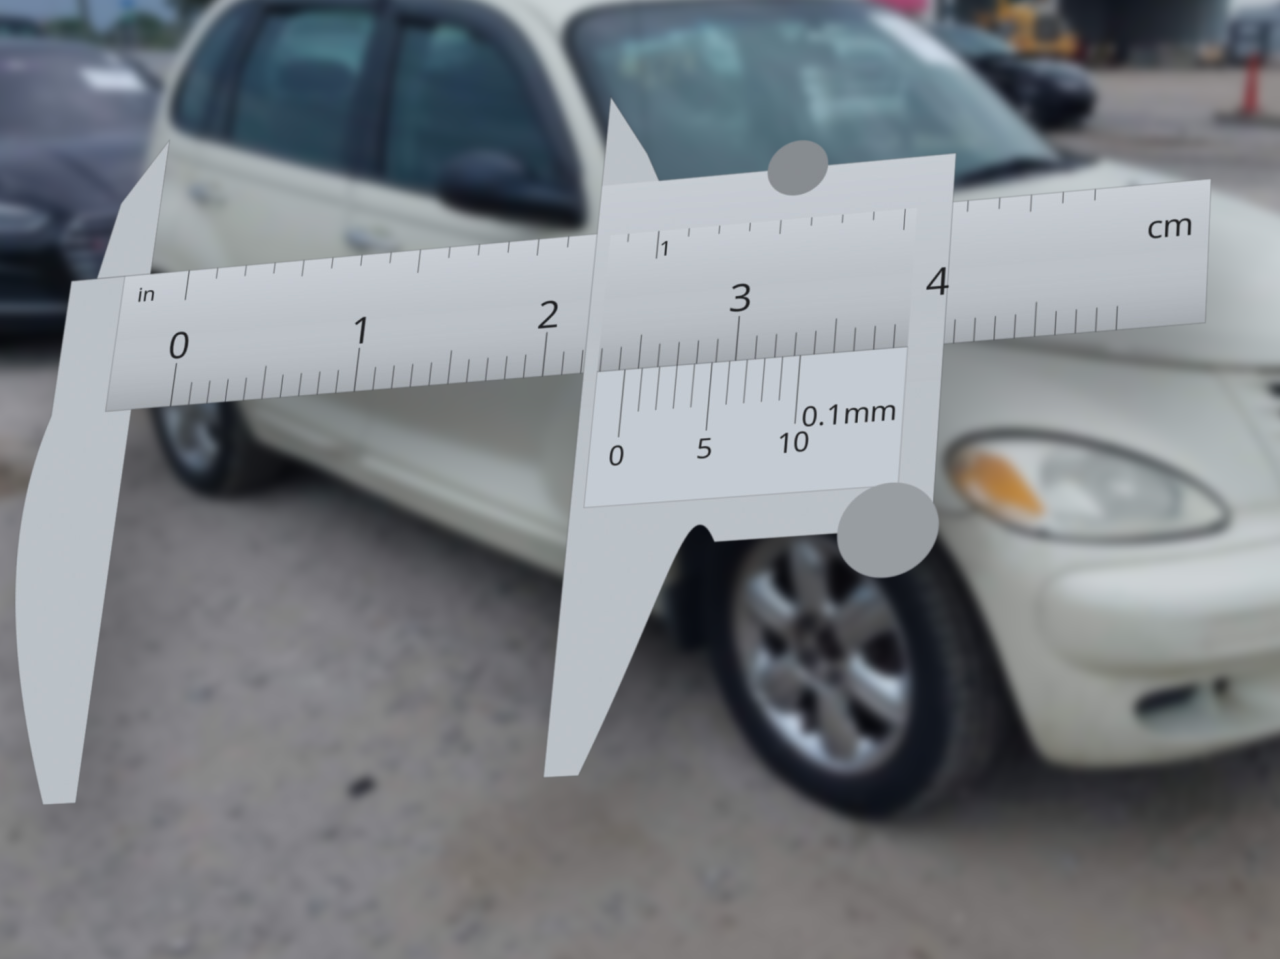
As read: 24.3; mm
